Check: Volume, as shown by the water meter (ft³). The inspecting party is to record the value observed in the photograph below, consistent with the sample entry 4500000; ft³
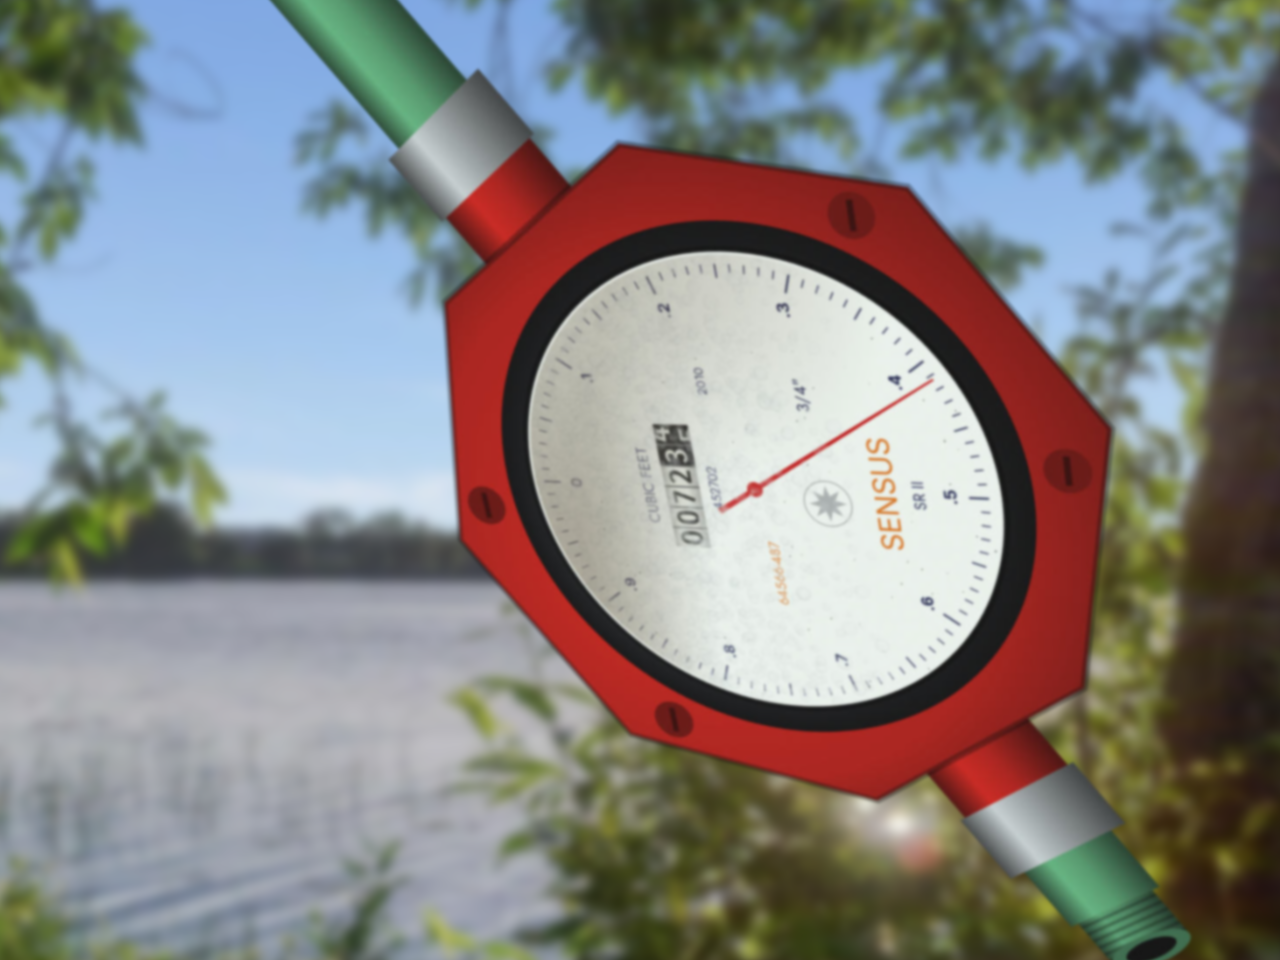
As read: 7234.41; ft³
